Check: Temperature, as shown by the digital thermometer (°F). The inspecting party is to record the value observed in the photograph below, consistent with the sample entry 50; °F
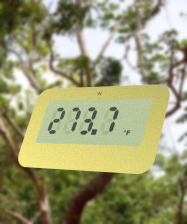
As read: 273.7; °F
